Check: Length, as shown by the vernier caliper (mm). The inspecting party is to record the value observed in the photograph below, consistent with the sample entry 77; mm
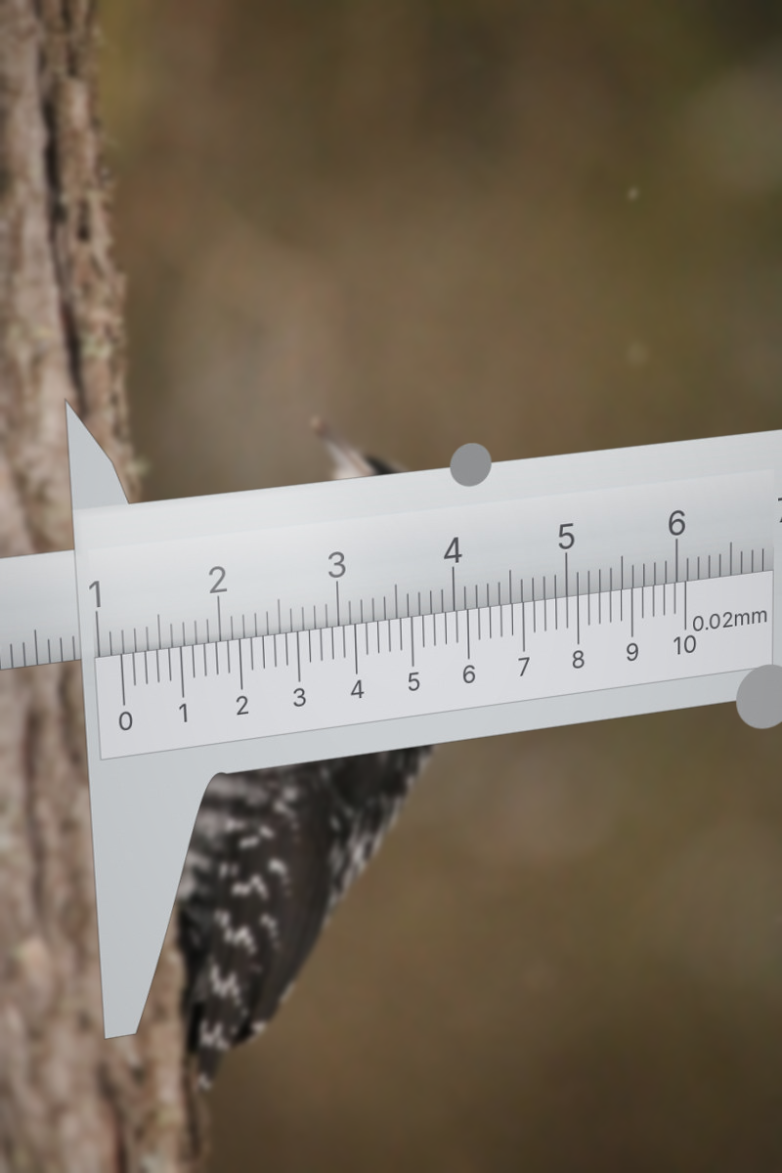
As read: 11.8; mm
